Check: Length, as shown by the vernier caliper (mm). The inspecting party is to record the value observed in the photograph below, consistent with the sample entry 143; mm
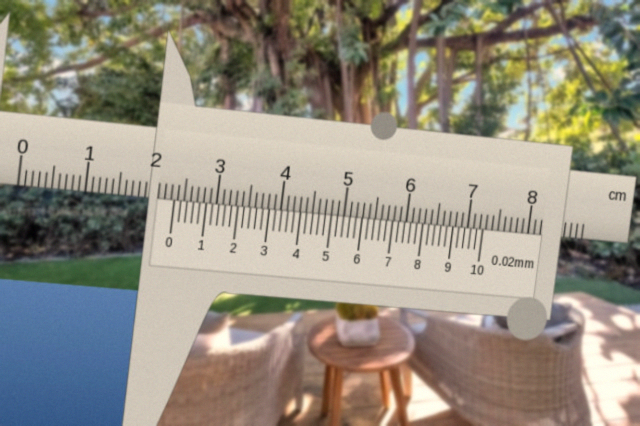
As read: 23.5; mm
